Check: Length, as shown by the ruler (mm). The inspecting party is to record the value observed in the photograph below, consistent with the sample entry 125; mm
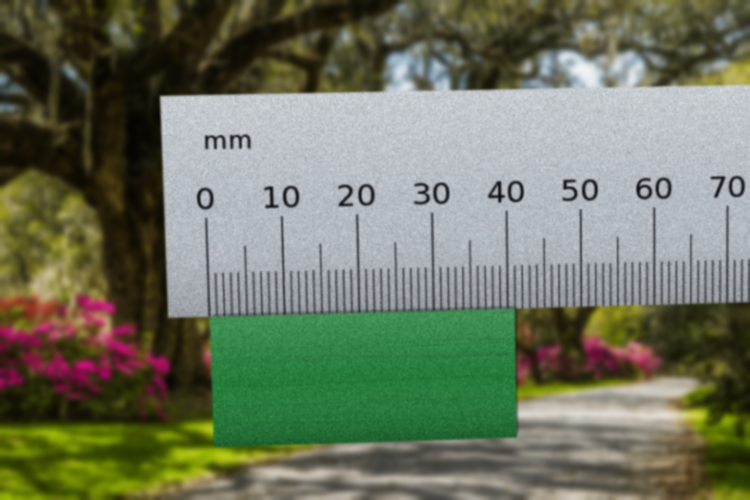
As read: 41; mm
